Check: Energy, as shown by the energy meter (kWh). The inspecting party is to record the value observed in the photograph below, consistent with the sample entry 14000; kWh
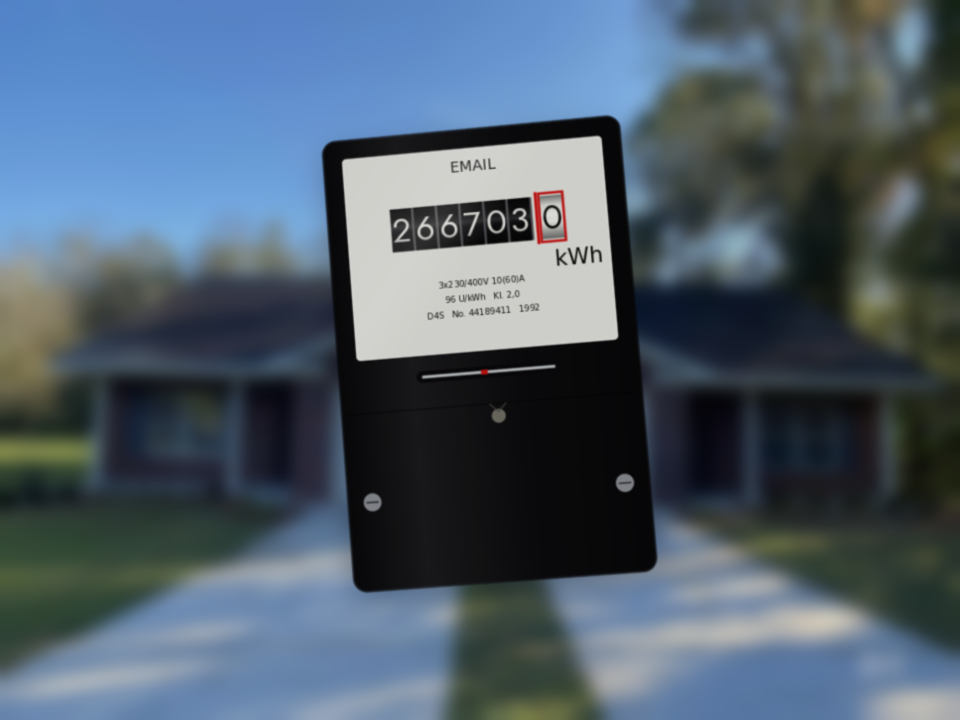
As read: 266703.0; kWh
